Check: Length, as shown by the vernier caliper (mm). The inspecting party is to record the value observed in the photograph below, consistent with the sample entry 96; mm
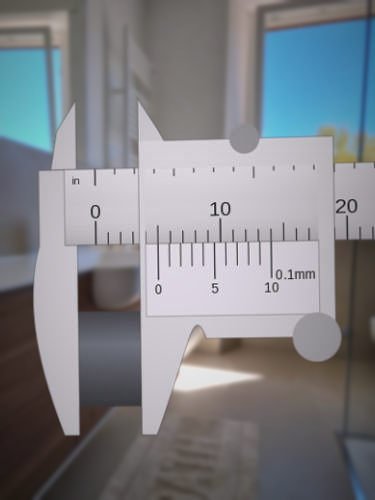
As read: 5.0; mm
